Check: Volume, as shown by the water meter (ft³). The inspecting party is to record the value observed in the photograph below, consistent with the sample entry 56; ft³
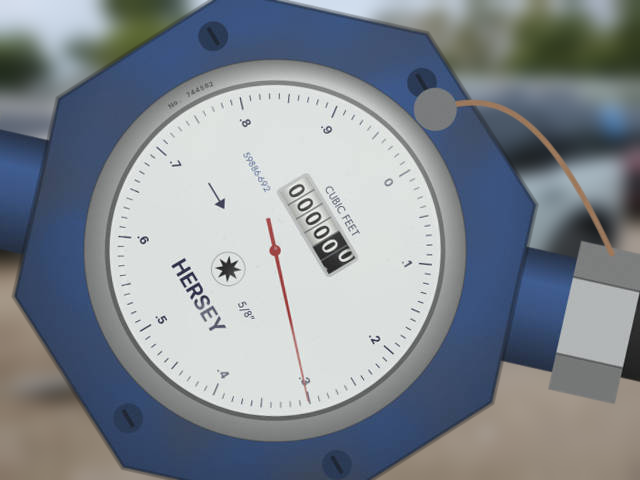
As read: 0.30; ft³
